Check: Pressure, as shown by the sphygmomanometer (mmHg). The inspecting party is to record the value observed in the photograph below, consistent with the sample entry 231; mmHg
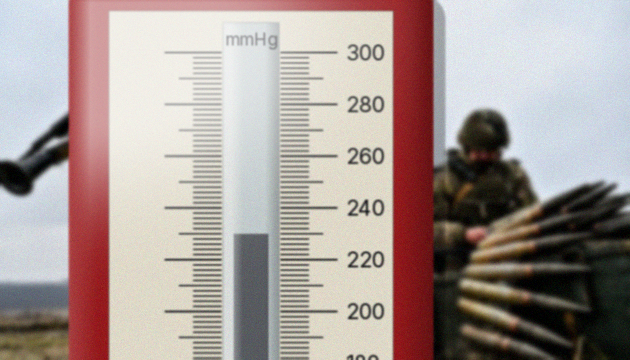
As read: 230; mmHg
